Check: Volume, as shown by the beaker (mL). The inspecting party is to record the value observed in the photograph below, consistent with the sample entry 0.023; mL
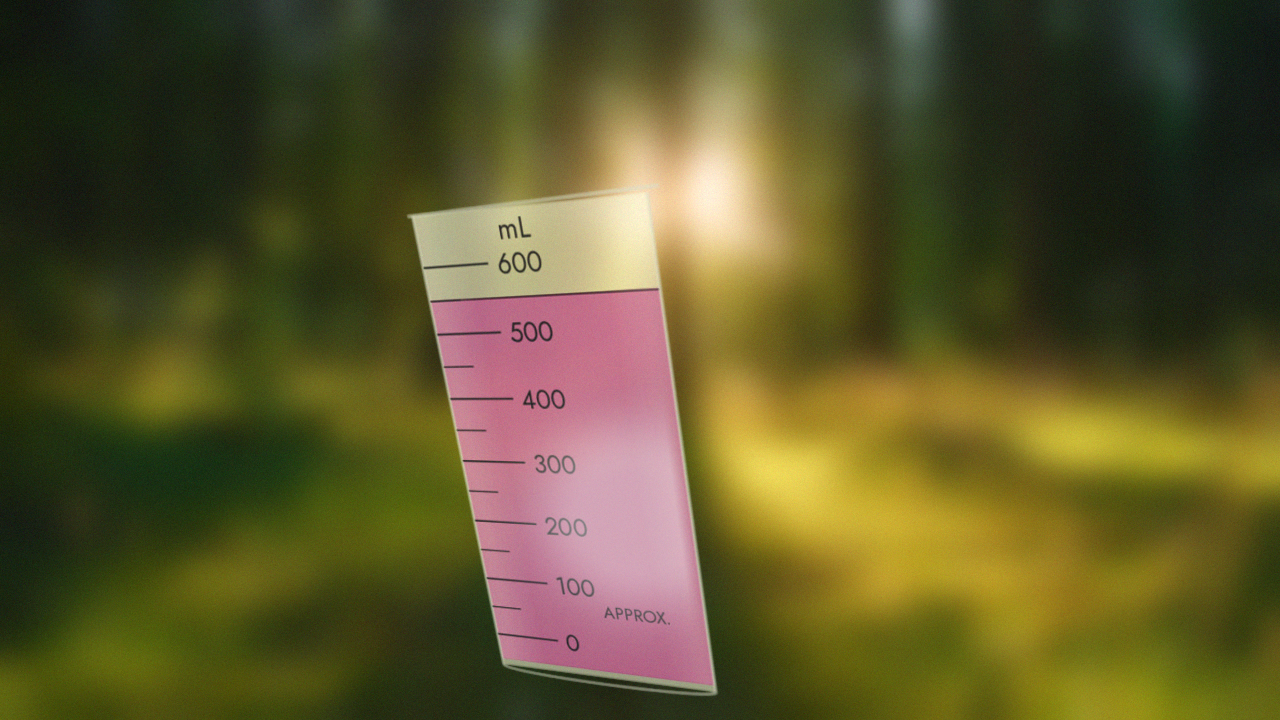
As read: 550; mL
